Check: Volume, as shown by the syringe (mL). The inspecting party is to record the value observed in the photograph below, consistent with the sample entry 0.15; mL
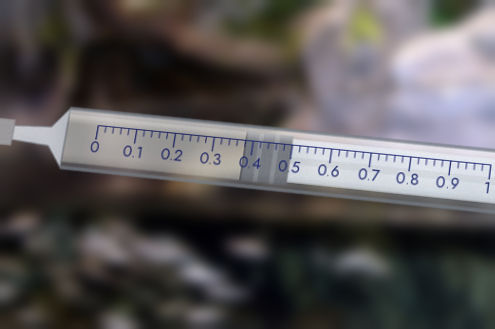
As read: 0.38; mL
